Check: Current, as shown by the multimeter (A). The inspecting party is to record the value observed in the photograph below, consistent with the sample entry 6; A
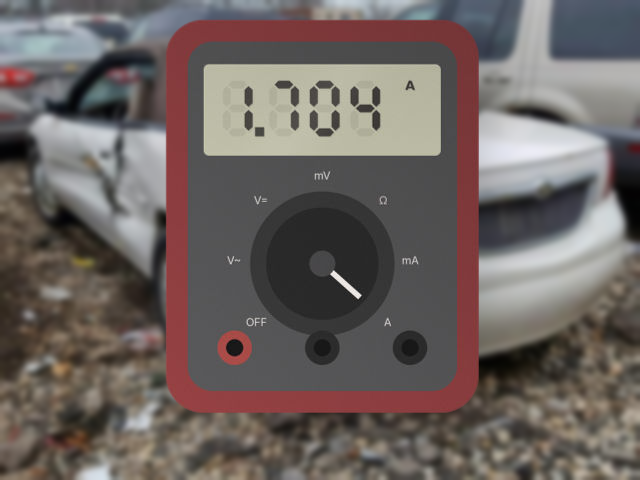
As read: 1.704; A
